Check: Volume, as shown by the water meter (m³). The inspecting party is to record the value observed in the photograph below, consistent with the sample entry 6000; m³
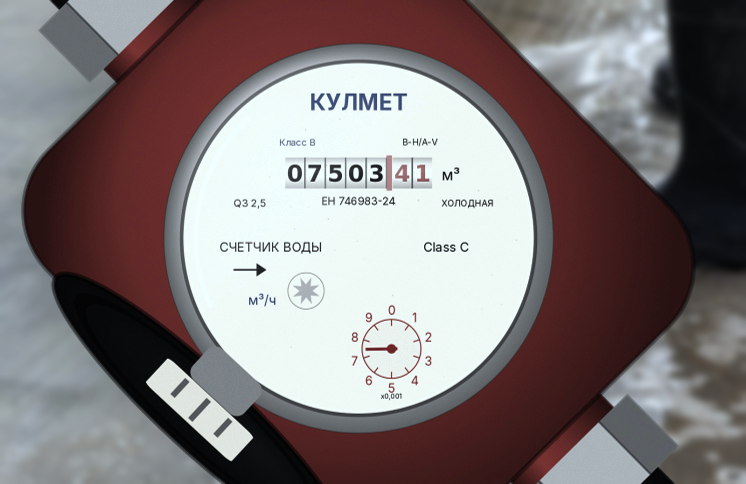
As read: 7503.417; m³
